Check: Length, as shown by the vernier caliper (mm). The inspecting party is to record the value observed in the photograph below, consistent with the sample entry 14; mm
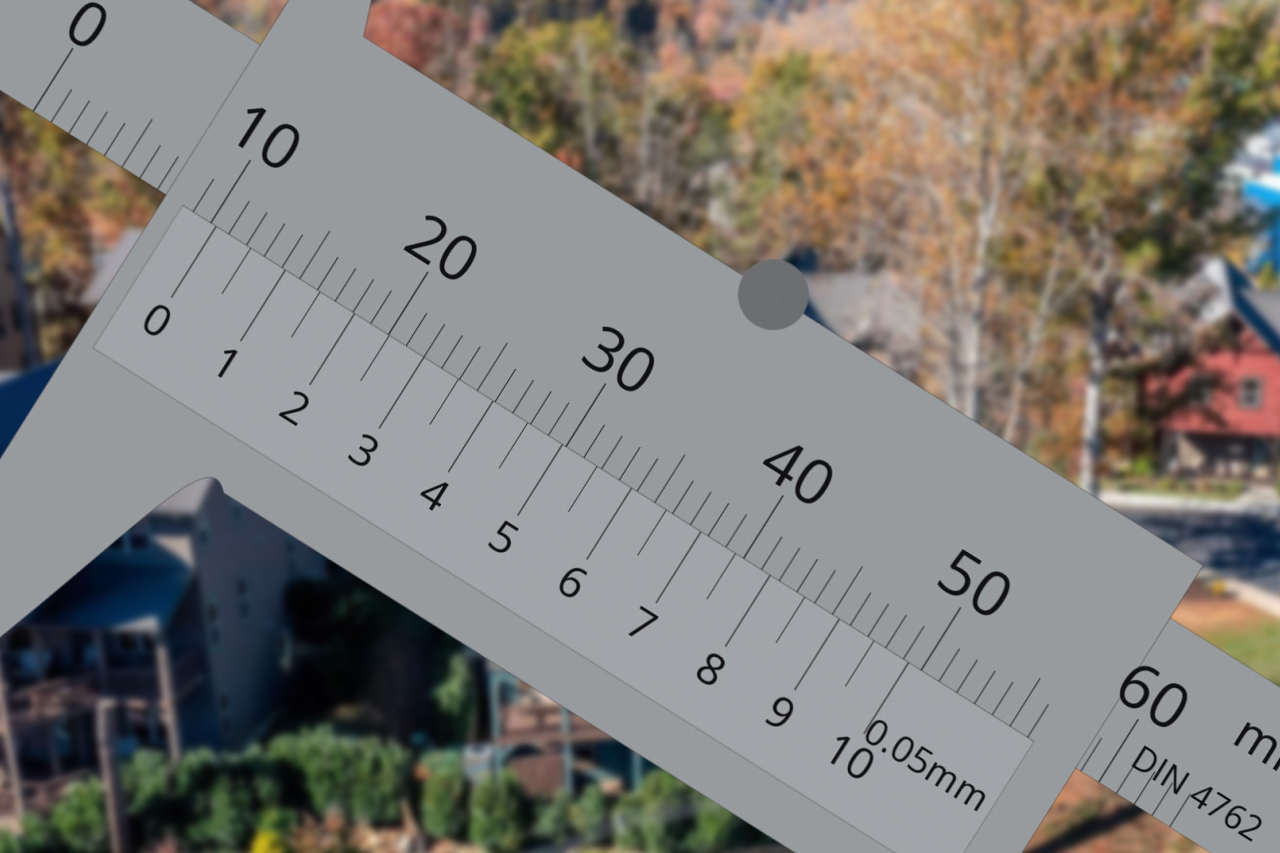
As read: 10.3; mm
